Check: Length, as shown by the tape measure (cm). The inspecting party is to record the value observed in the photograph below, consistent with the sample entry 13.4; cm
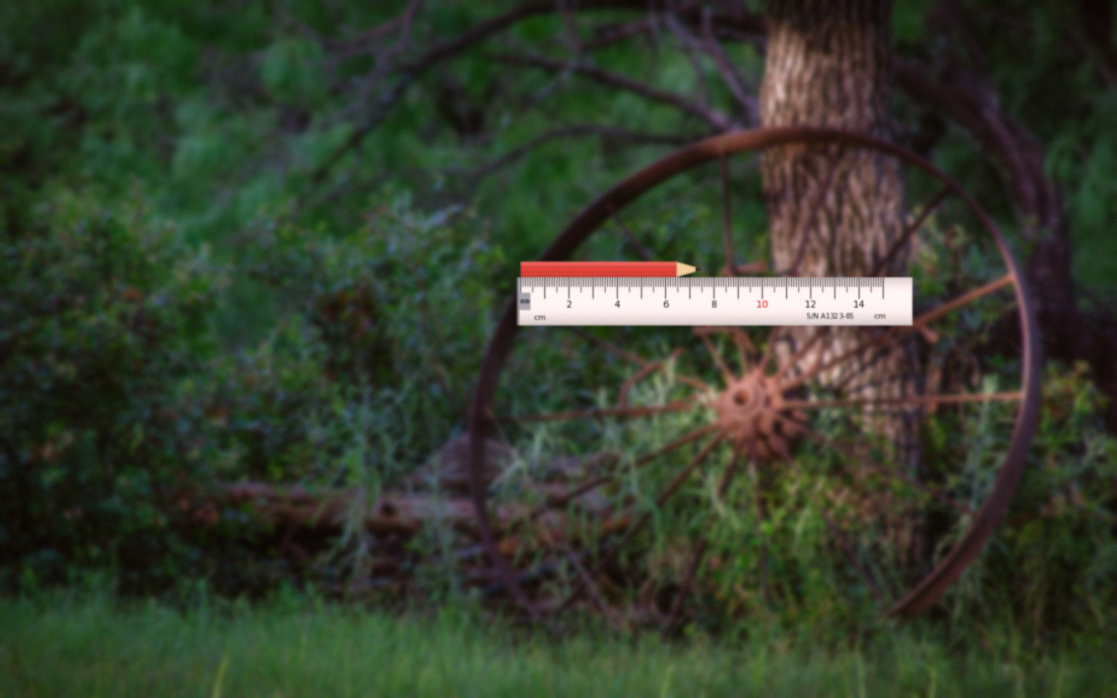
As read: 7.5; cm
